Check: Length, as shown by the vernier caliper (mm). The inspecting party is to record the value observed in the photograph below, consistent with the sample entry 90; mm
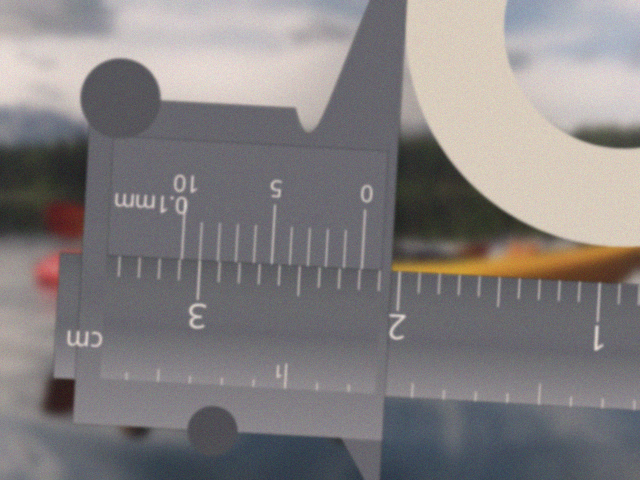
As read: 21.9; mm
